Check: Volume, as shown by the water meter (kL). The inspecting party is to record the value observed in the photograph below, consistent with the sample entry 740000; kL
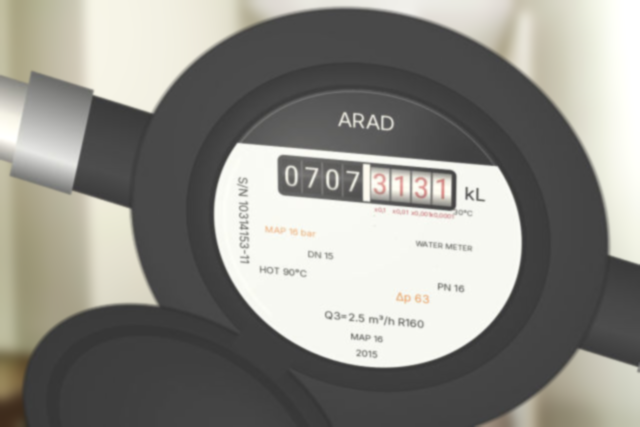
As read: 707.3131; kL
